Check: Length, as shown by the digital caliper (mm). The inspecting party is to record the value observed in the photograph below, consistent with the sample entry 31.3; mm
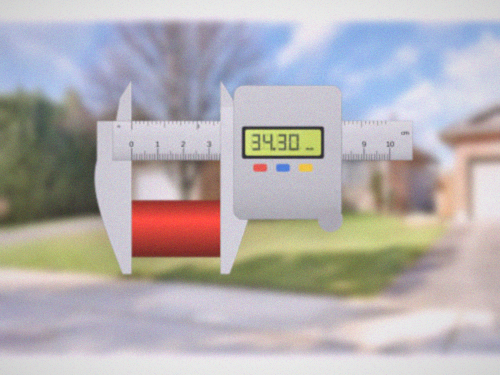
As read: 34.30; mm
